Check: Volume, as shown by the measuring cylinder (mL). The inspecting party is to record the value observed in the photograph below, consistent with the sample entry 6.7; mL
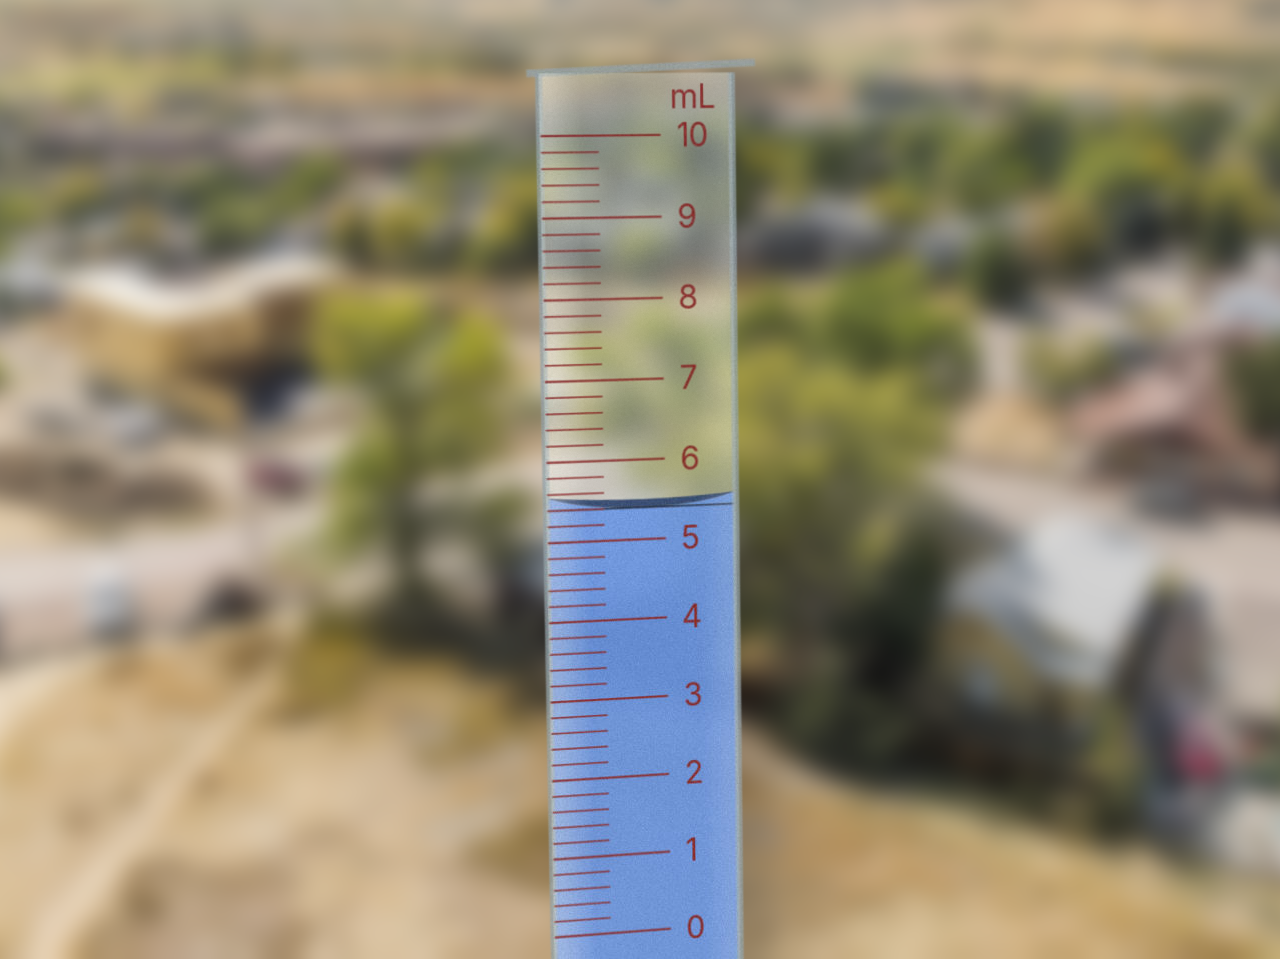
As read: 5.4; mL
